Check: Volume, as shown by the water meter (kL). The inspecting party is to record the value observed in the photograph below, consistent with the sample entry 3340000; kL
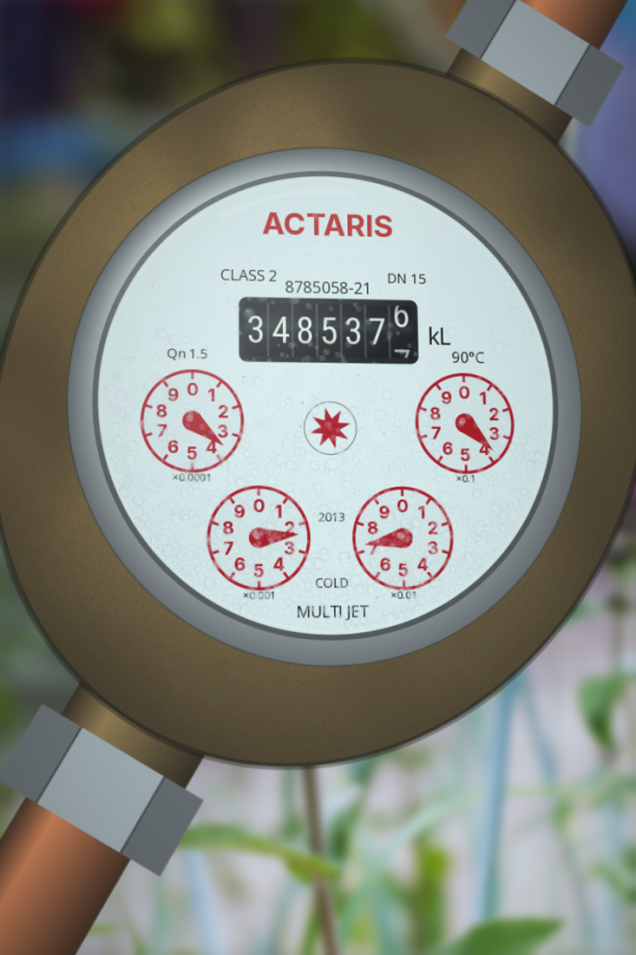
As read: 3485376.3723; kL
